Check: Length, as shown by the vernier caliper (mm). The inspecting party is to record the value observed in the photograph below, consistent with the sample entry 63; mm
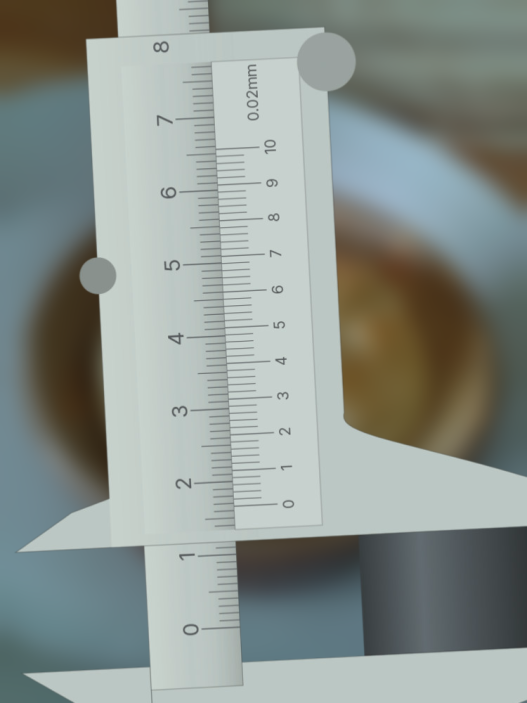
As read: 16.6; mm
